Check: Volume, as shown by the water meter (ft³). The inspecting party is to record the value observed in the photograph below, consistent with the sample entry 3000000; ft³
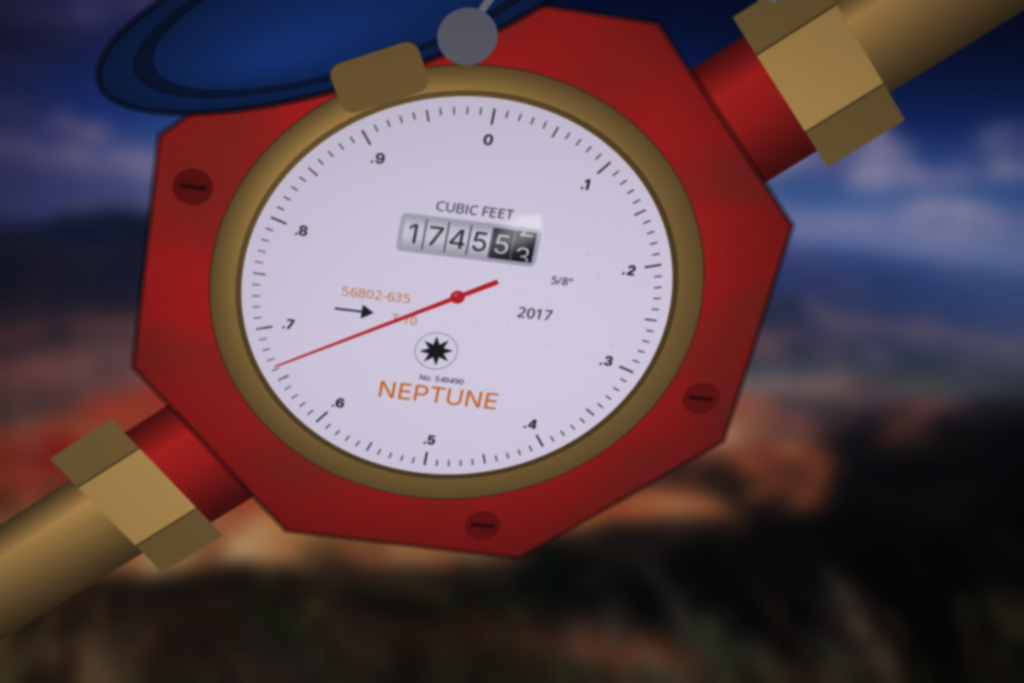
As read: 174552.66; ft³
